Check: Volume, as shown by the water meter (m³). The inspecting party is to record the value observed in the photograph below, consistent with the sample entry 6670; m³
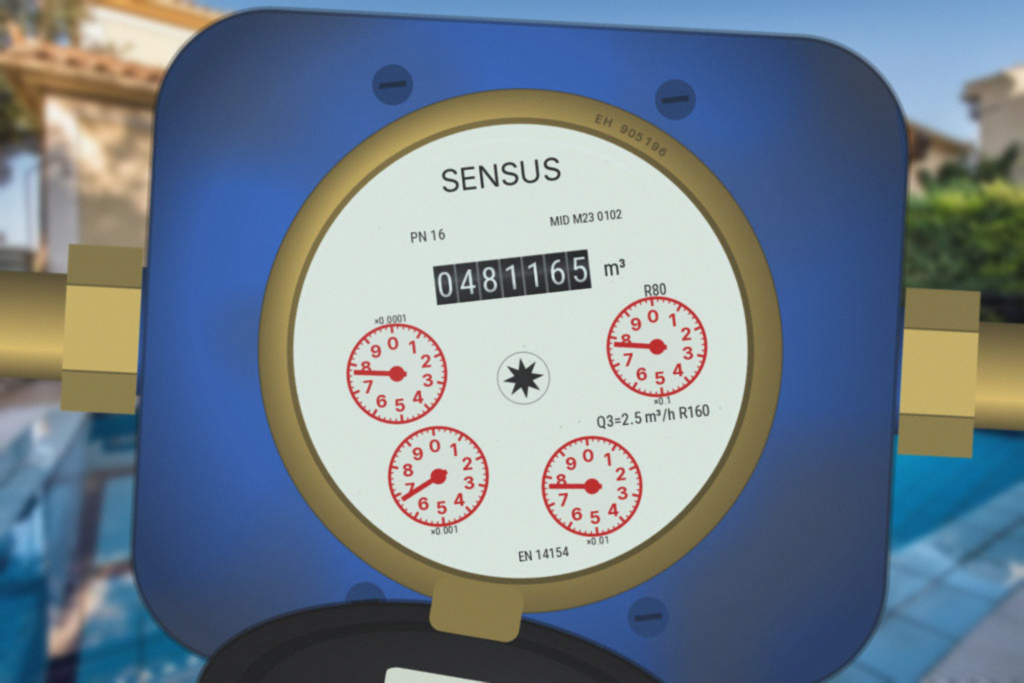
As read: 481165.7767; m³
